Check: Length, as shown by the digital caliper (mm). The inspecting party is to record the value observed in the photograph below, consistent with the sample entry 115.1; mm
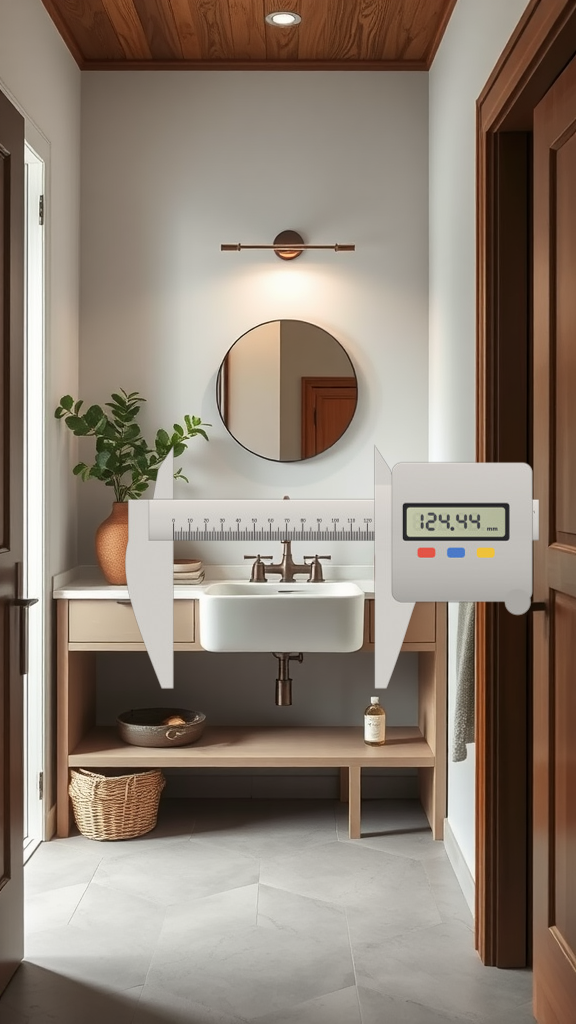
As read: 124.44; mm
